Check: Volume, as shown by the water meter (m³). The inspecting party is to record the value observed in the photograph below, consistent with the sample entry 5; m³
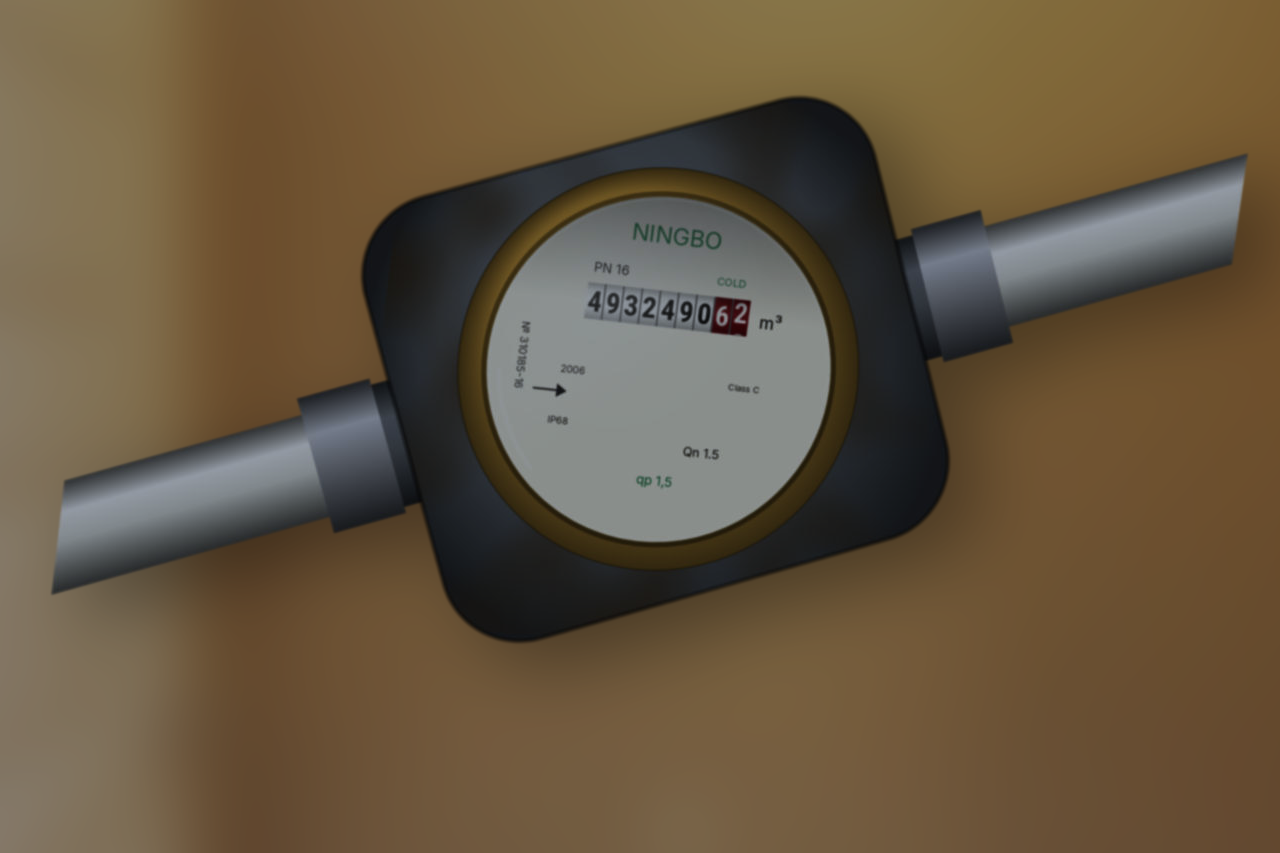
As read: 4932490.62; m³
